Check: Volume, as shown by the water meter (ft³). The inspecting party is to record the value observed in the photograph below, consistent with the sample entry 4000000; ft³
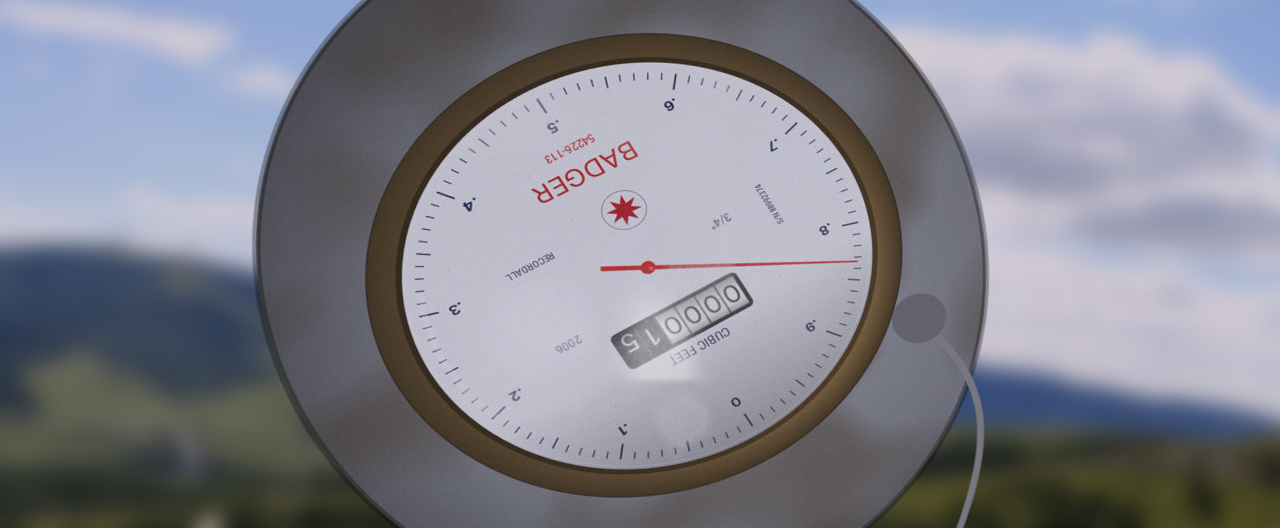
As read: 14.83; ft³
